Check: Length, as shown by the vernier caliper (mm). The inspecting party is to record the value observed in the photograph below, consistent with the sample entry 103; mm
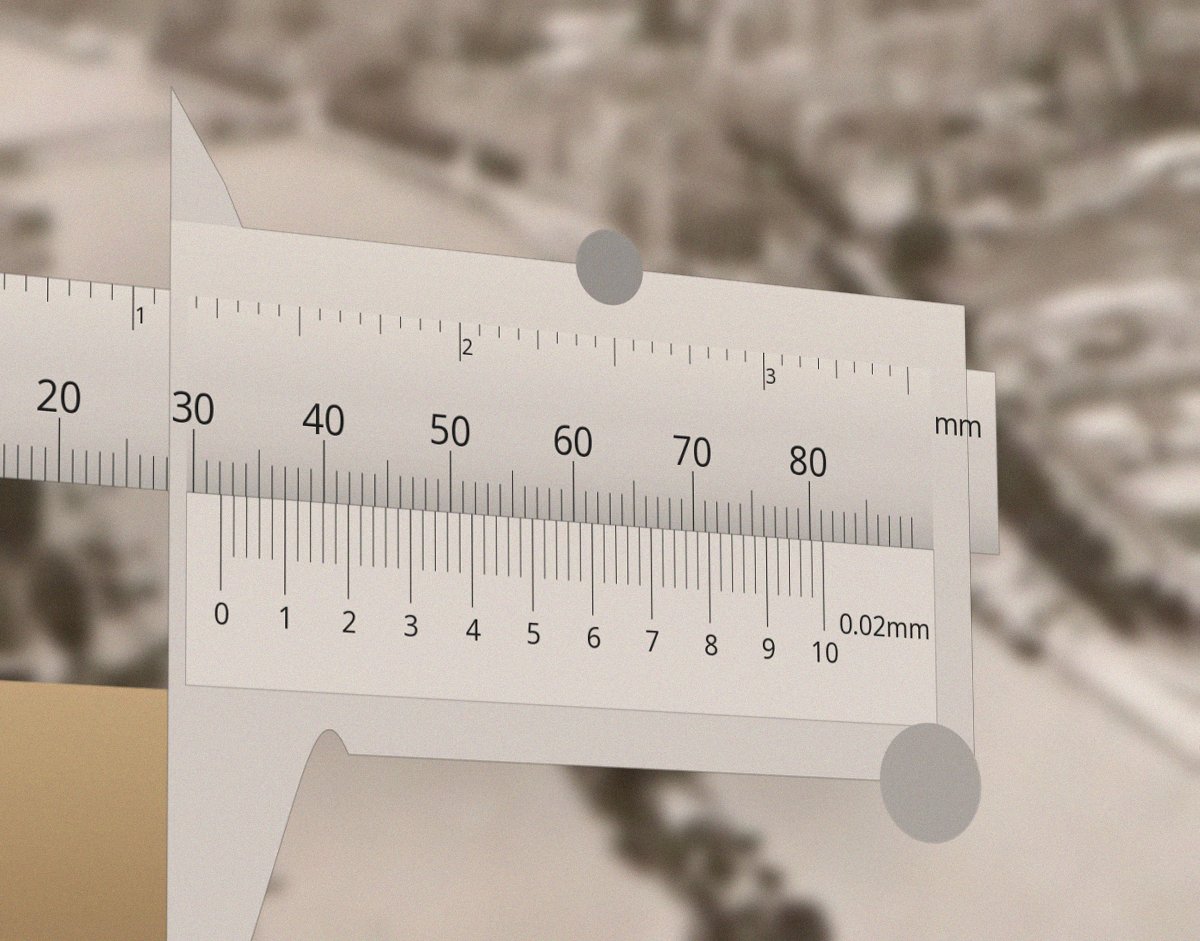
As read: 32.1; mm
